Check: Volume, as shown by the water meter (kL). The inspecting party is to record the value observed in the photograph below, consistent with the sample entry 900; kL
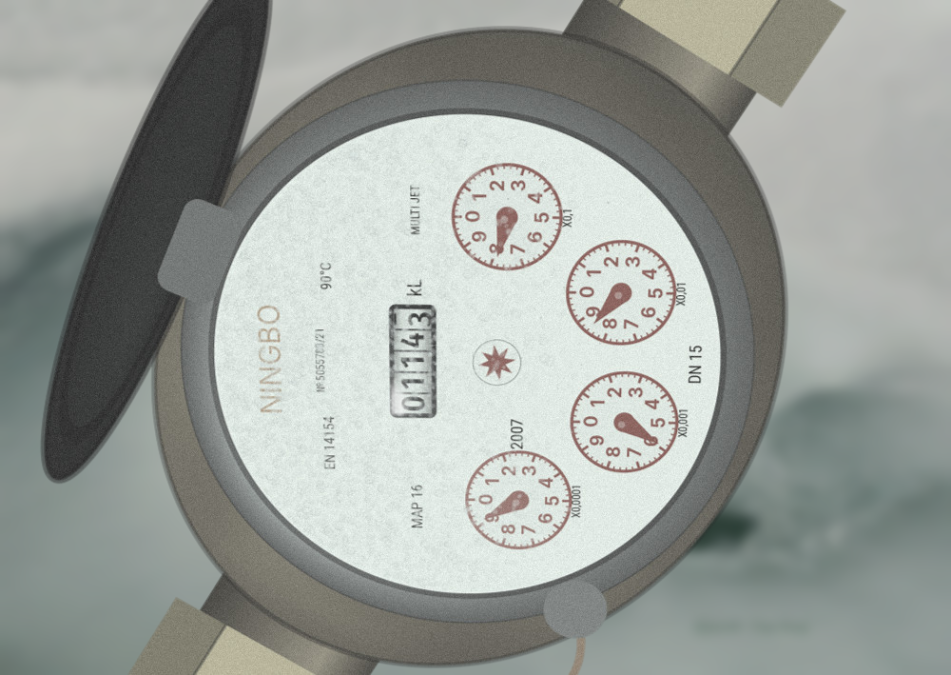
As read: 1142.7859; kL
